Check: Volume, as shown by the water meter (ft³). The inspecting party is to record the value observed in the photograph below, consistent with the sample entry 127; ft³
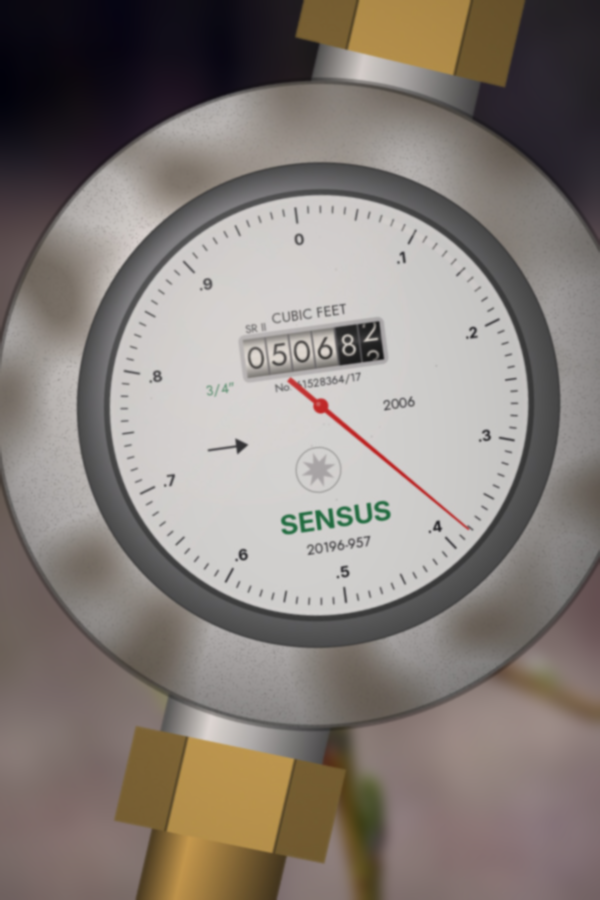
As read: 50682.38; ft³
